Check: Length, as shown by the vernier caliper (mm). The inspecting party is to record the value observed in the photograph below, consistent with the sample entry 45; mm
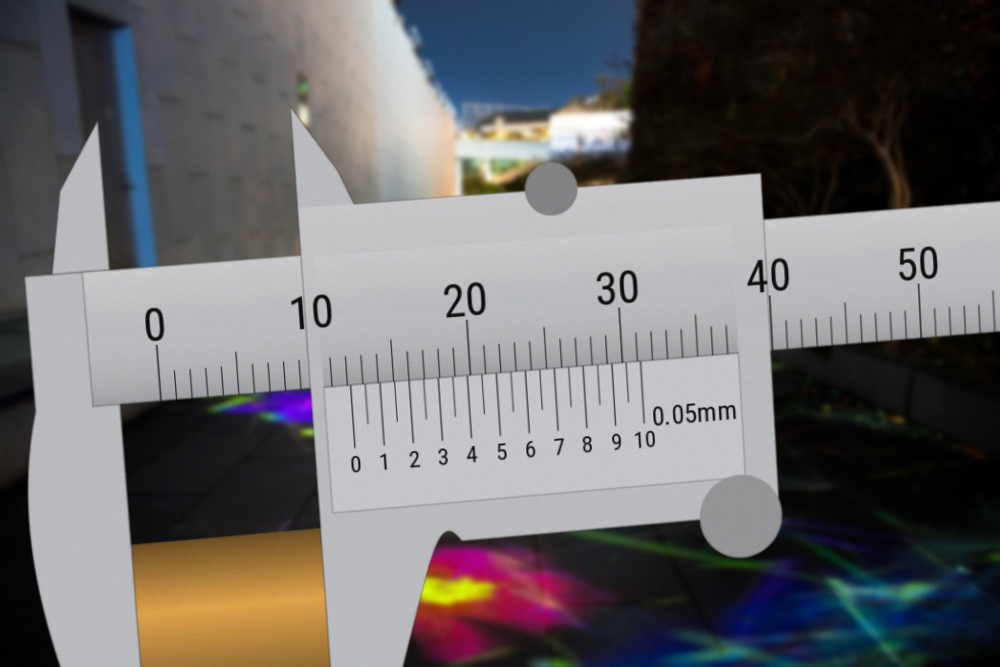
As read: 12.2; mm
